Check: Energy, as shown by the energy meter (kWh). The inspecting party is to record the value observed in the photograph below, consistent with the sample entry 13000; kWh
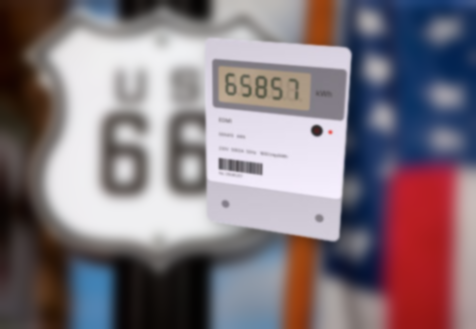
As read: 65857; kWh
